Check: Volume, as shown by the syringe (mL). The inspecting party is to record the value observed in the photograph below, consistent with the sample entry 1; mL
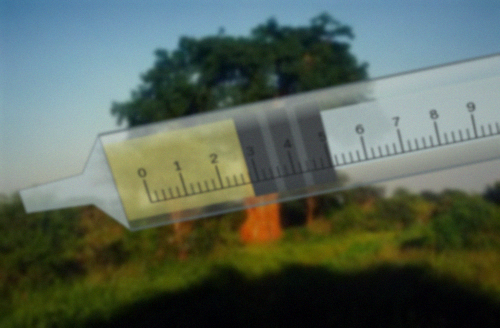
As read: 2.8; mL
